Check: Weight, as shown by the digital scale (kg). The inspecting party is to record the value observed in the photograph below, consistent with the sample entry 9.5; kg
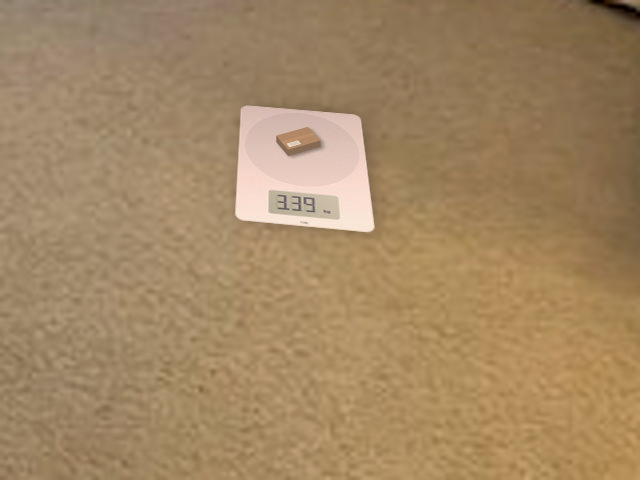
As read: 3.39; kg
